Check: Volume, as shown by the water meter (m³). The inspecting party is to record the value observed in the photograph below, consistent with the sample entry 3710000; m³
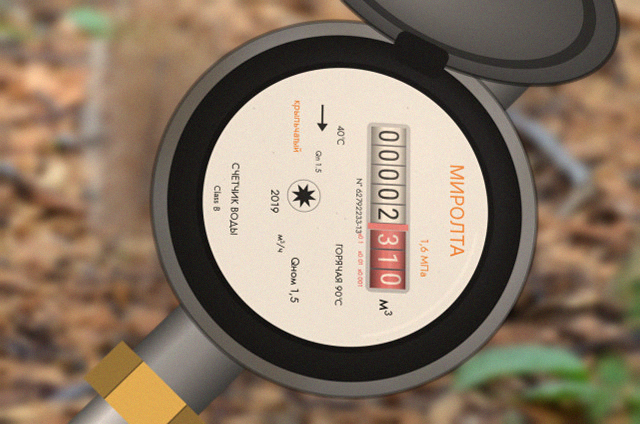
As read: 2.310; m³
